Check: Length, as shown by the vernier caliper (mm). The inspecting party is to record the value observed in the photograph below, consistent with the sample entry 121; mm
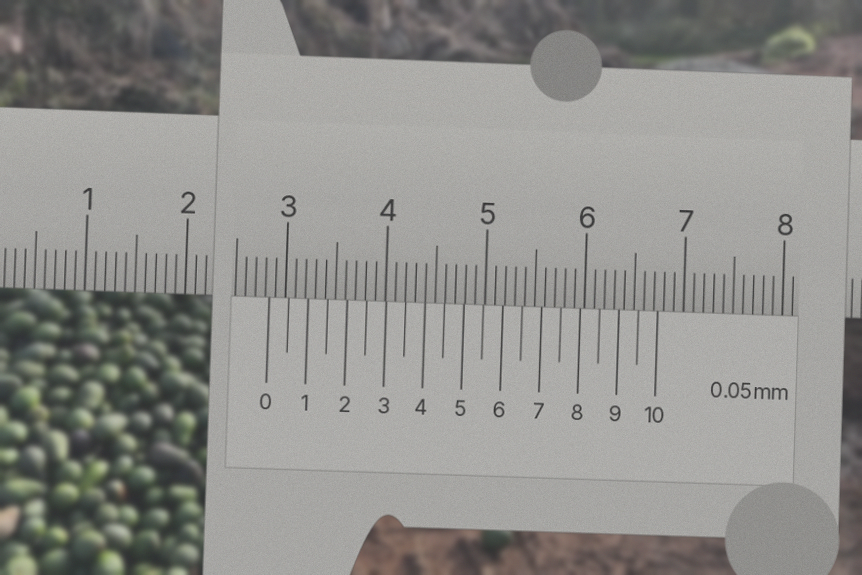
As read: 28.4; mm
